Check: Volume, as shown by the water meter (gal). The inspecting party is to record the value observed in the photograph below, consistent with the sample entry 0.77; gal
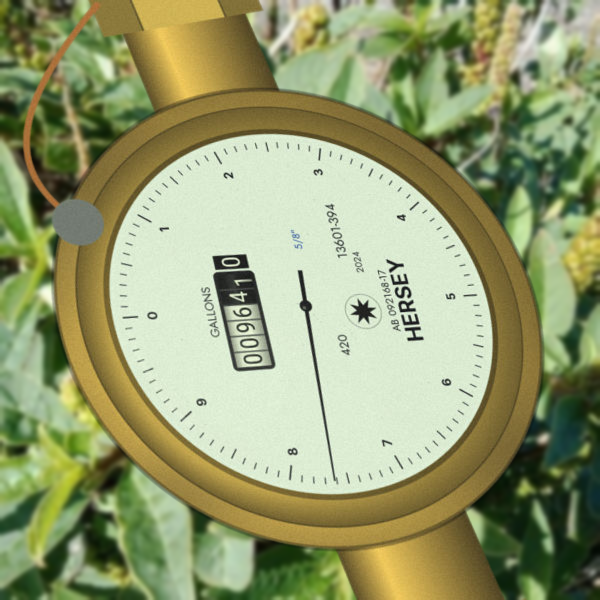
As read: 96407.6; gal
